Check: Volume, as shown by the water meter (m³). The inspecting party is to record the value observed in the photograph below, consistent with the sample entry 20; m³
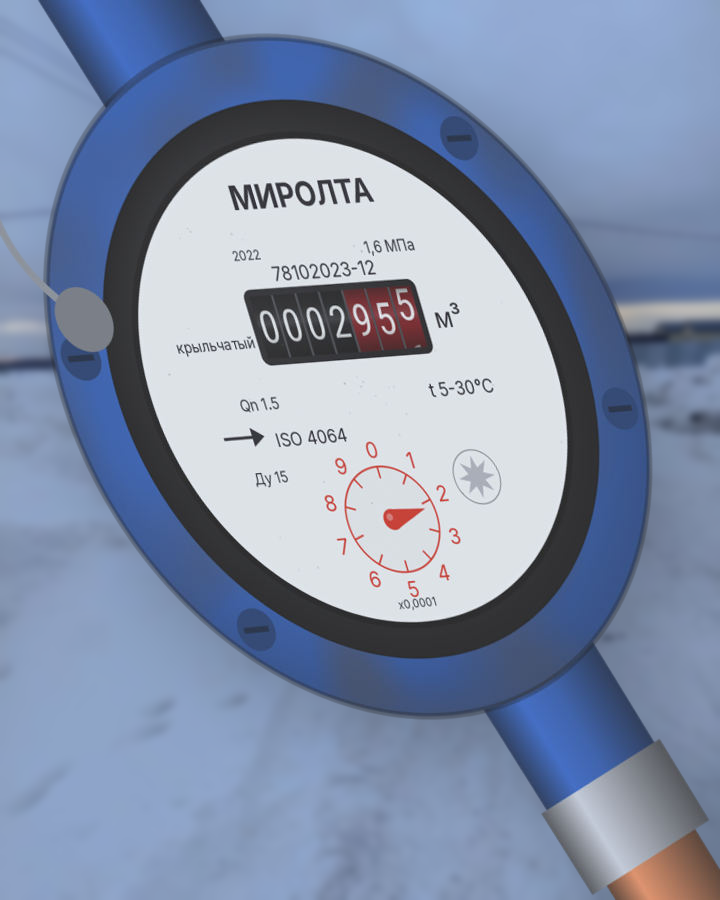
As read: 2.9552; m³
